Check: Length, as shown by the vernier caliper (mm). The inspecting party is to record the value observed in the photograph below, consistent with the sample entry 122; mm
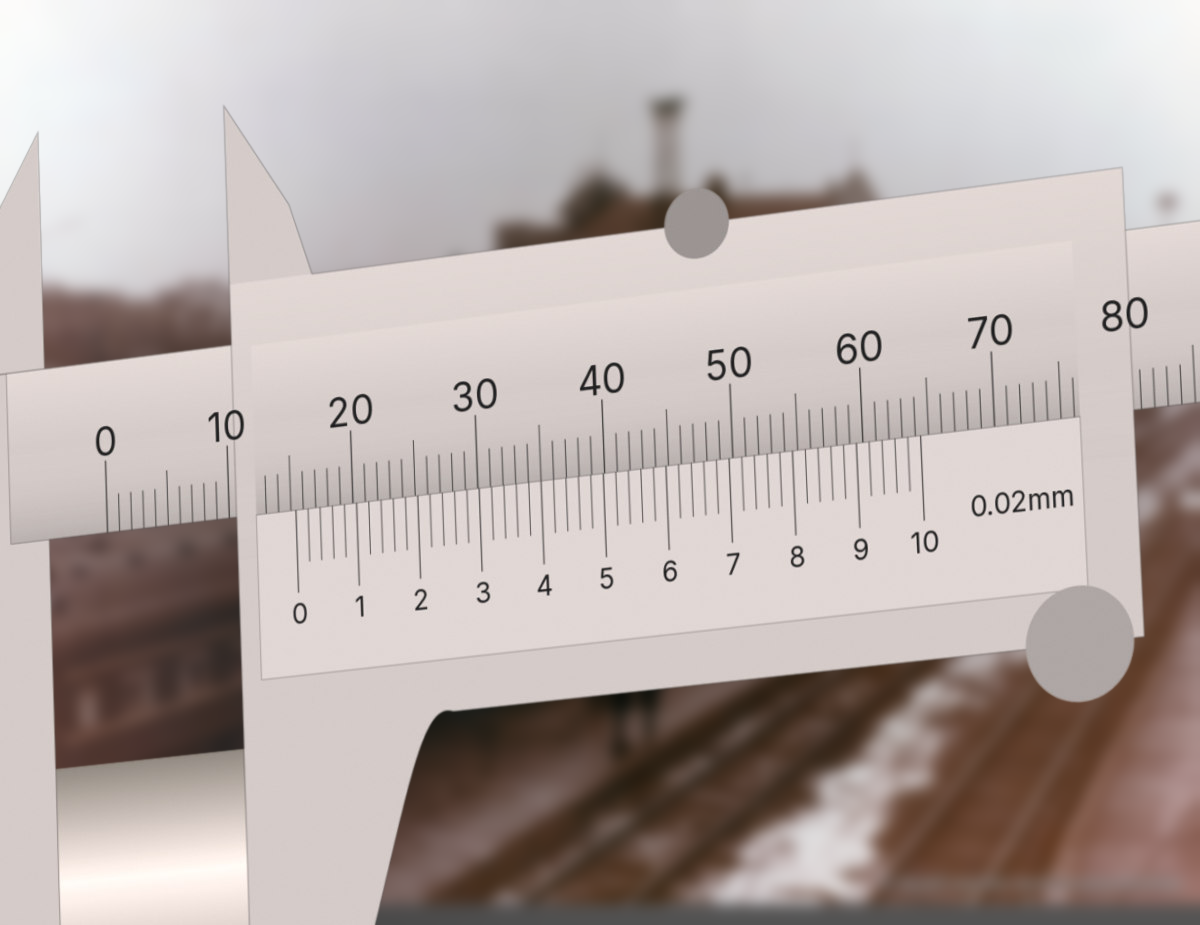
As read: 15.4; mm
